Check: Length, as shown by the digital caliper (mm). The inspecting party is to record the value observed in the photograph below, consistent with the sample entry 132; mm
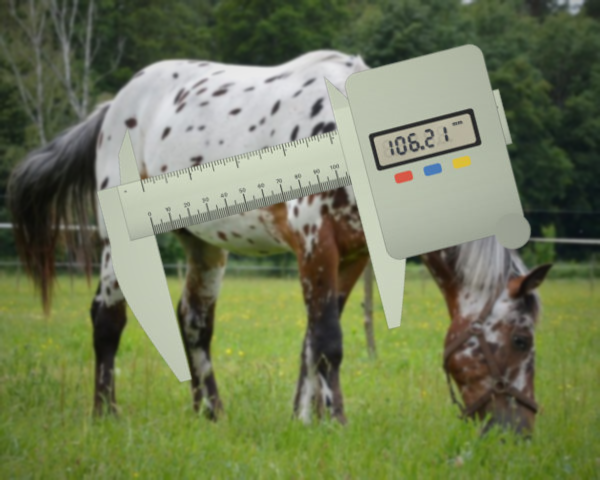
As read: 106.21; mm
